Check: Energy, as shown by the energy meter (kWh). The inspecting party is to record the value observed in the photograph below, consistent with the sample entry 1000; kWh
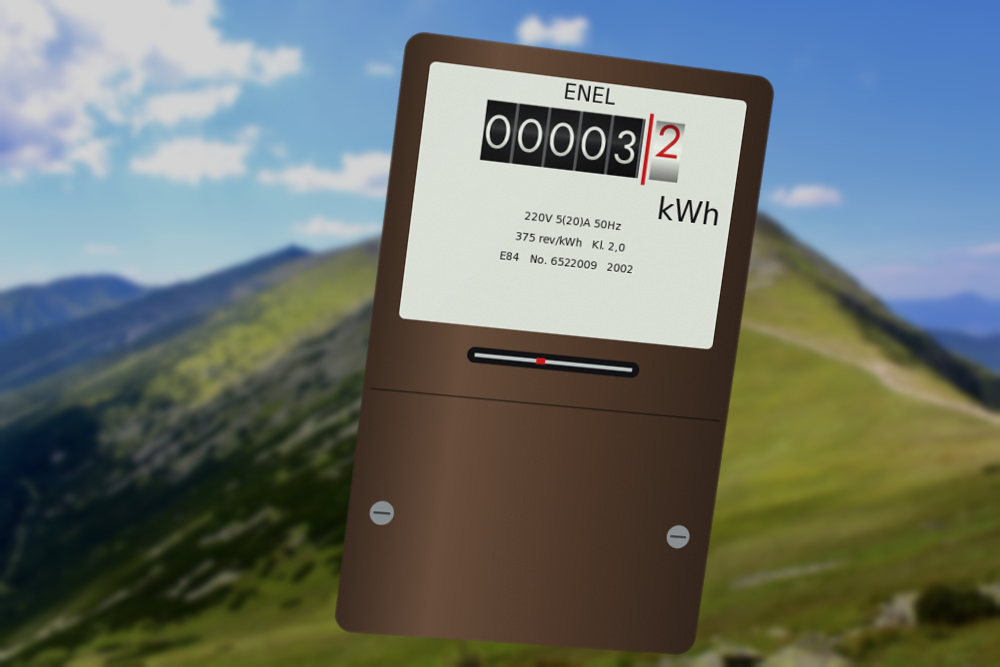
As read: 3.2; kWh
